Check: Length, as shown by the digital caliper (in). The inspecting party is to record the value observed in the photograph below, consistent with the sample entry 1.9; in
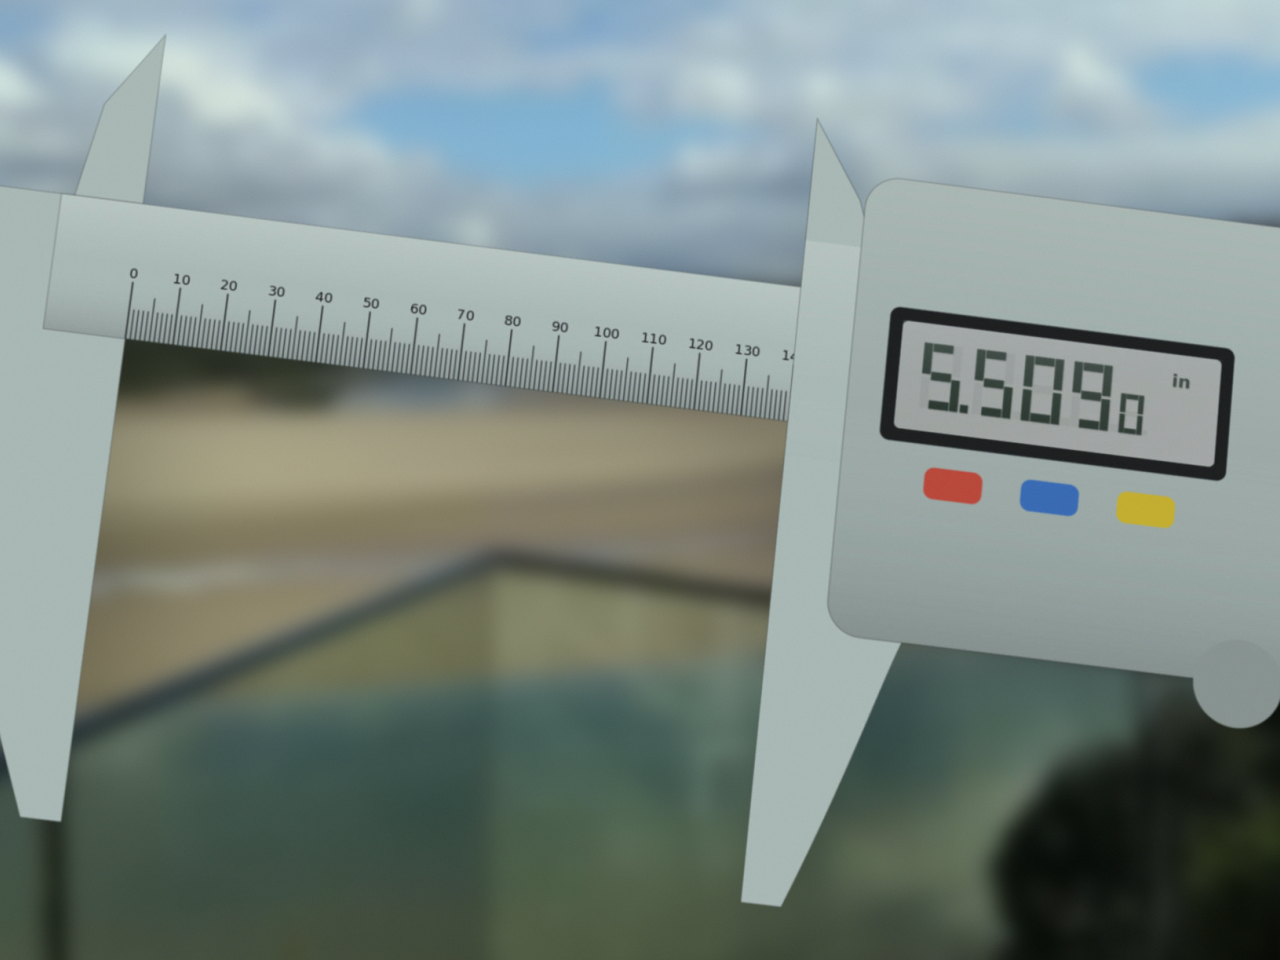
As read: 5.5090; in
